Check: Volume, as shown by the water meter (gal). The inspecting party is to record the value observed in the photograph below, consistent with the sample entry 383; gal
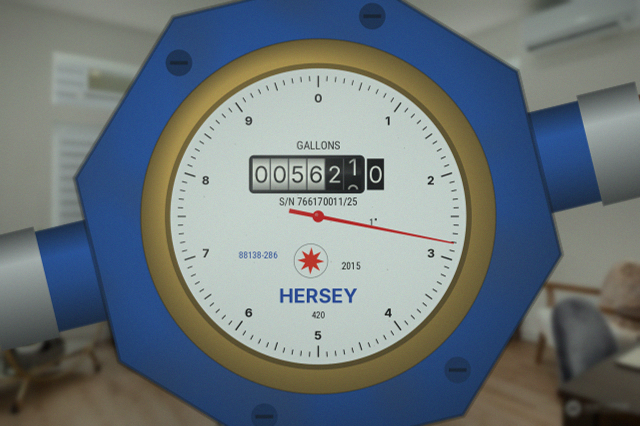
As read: 56212.8; gal
